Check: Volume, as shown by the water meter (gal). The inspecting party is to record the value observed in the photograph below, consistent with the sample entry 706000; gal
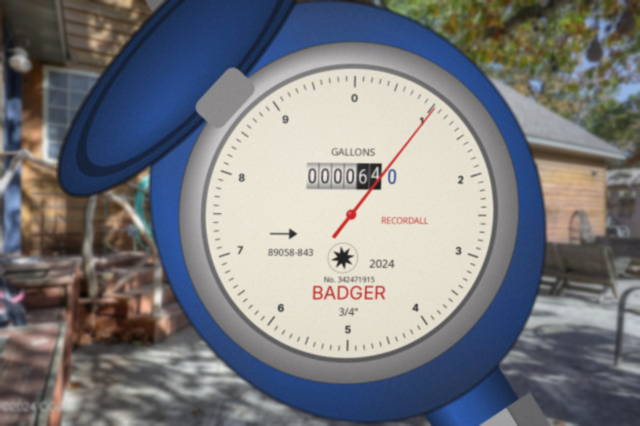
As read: 641.0; gal
